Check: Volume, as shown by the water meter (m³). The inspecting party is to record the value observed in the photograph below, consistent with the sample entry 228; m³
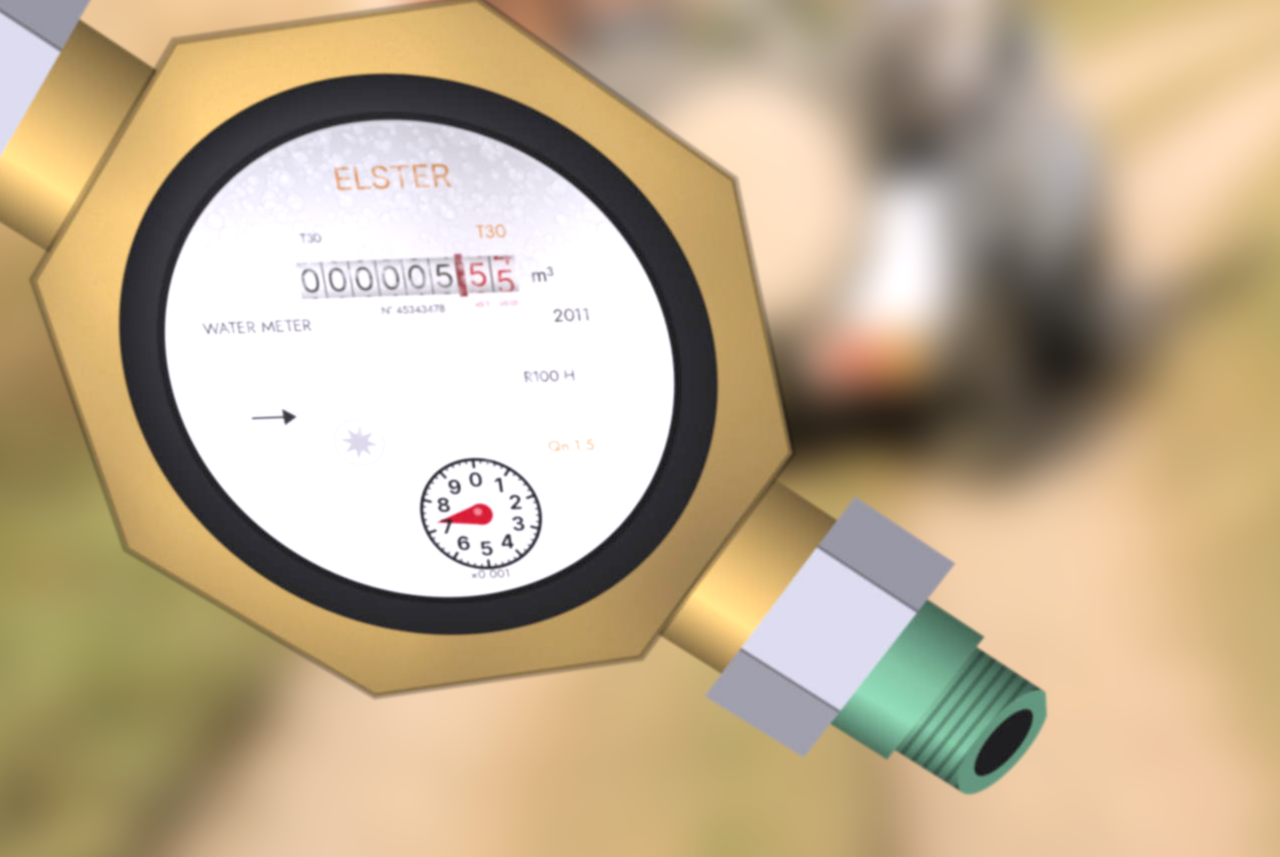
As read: 5.547; m³
